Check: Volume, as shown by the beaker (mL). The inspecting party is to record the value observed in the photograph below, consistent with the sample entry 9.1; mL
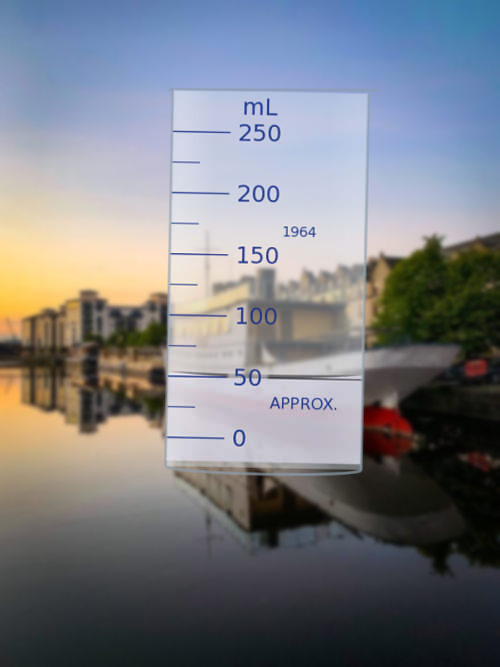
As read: 50; mL
